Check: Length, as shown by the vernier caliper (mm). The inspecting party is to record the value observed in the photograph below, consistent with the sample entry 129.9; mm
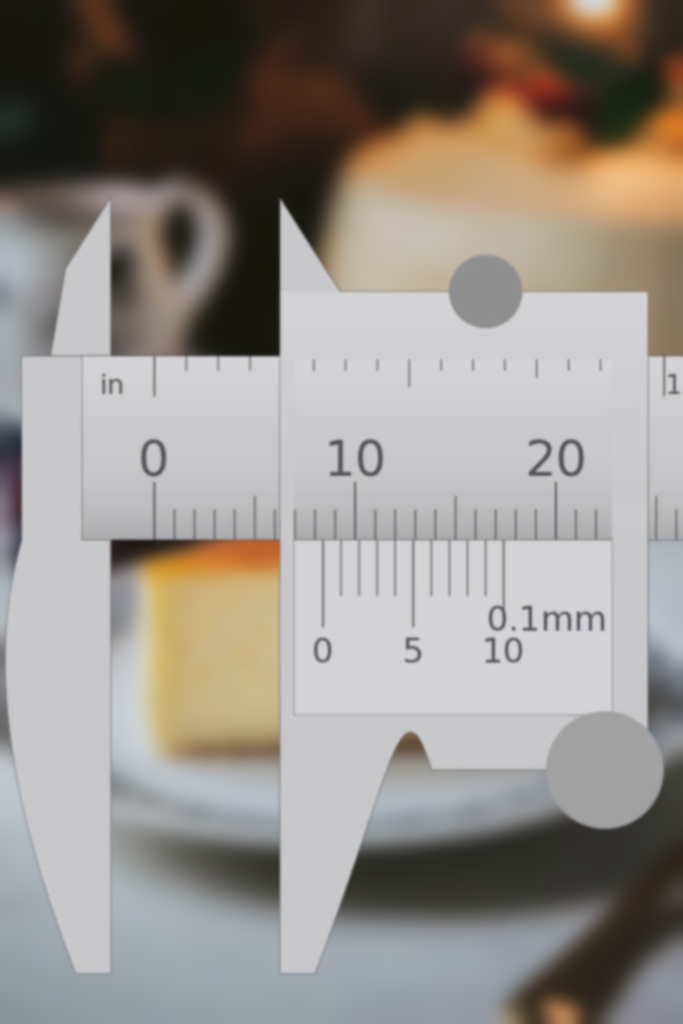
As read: 8.4; mm
